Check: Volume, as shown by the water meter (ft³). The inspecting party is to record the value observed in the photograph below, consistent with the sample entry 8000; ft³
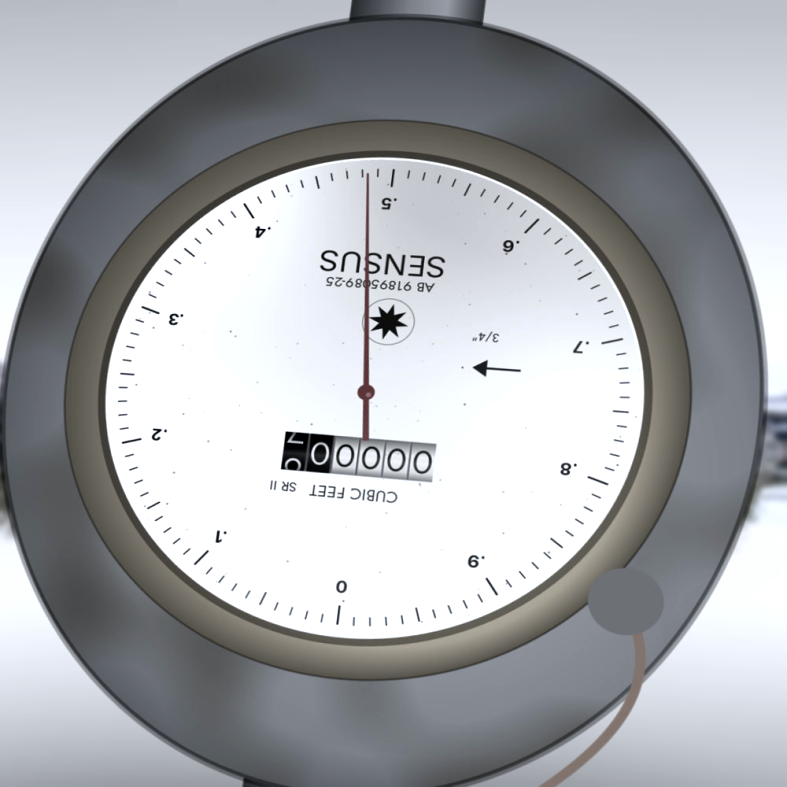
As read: 6.48; ft³
